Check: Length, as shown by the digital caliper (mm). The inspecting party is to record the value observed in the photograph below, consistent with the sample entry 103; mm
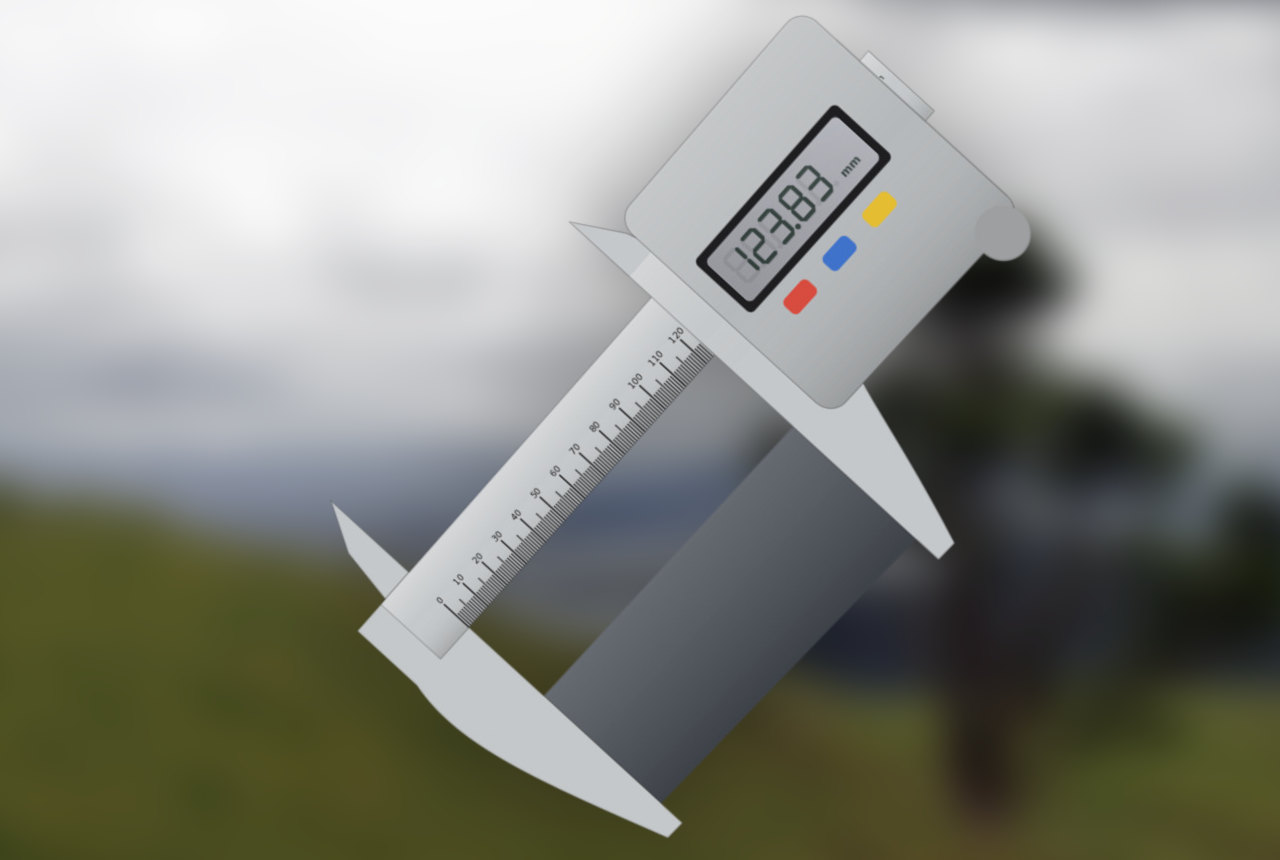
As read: 123.83; mm
